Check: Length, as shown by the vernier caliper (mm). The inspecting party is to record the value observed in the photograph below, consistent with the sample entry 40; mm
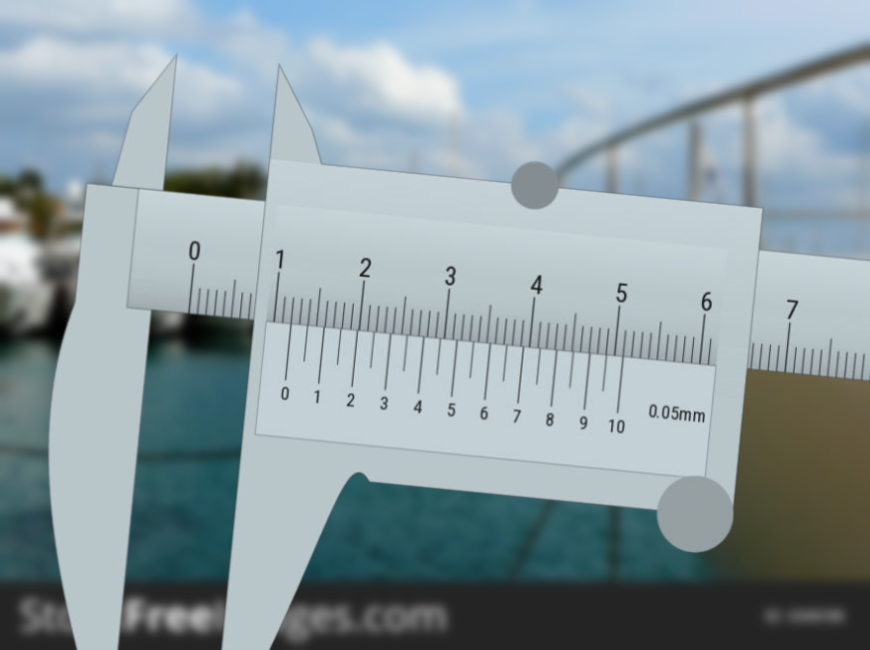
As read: 12.0; mm
